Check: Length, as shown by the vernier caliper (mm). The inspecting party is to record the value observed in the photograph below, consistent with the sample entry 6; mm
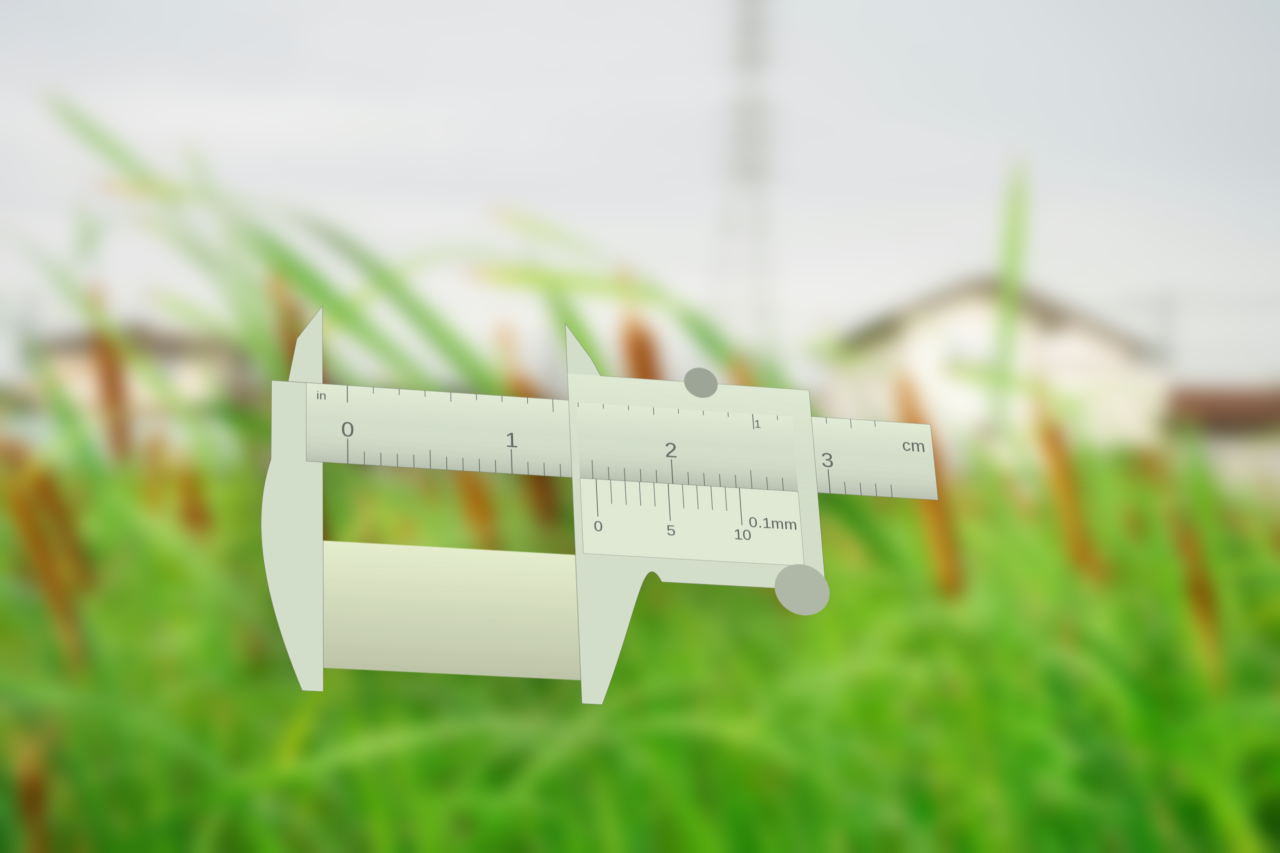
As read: 15.2; mm
